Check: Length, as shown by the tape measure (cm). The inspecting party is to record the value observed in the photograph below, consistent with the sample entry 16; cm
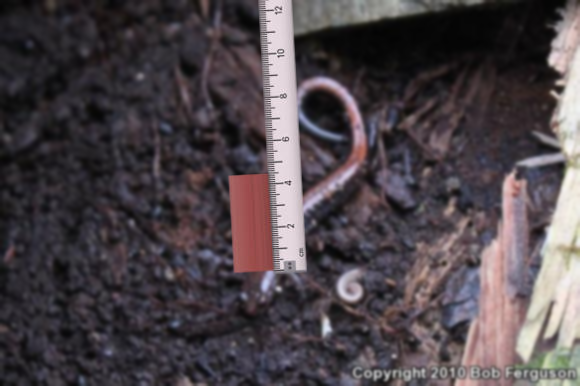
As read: 4.5; cm
